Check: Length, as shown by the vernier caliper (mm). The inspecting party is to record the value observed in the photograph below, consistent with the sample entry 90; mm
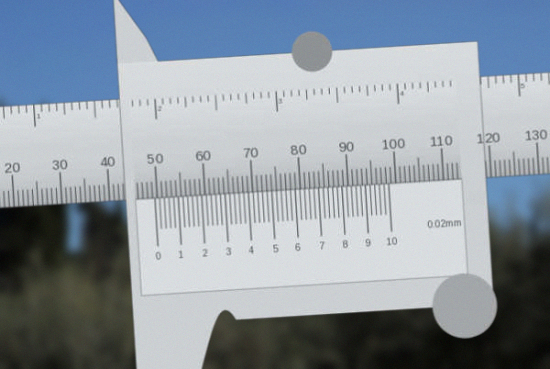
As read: 49.5; mm
